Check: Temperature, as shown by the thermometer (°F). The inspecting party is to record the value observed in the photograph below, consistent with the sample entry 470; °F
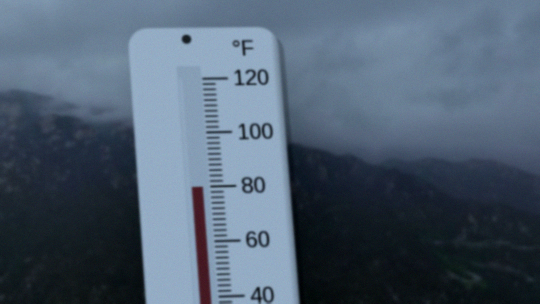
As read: 80; °F
